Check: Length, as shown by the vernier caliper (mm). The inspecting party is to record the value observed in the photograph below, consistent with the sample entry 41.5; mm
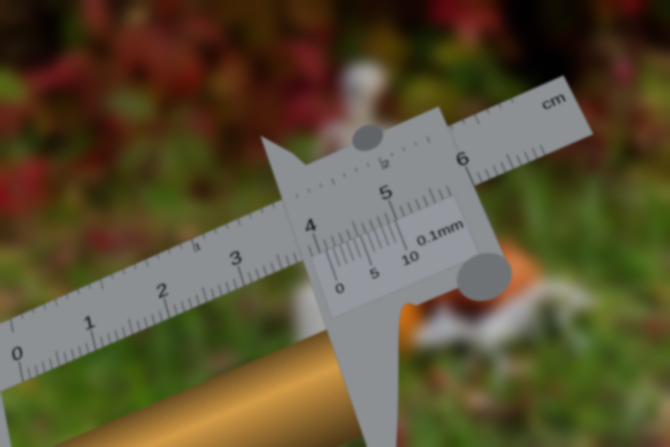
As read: 40.8; mm
